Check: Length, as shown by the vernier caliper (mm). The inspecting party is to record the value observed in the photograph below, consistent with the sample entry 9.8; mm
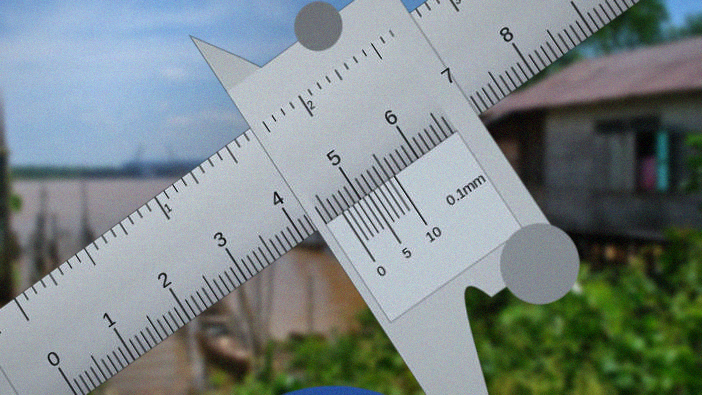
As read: 46.8; mm
